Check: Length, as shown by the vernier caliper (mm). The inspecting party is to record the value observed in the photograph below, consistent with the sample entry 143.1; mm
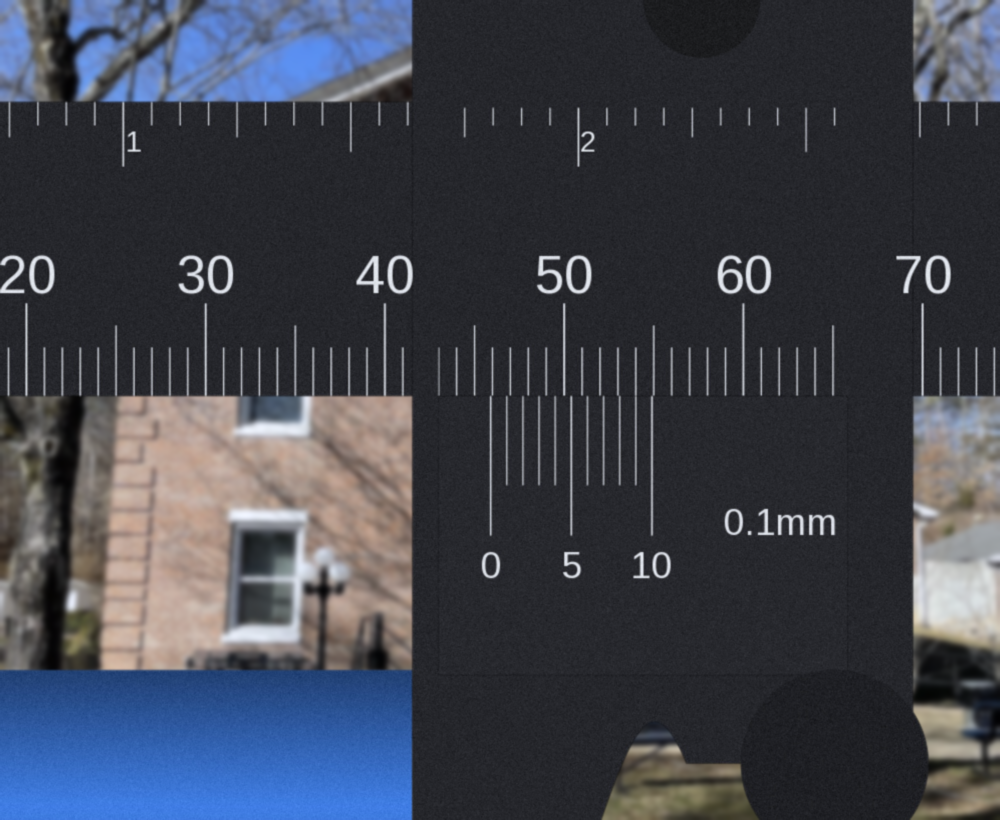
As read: 45.9; mm
